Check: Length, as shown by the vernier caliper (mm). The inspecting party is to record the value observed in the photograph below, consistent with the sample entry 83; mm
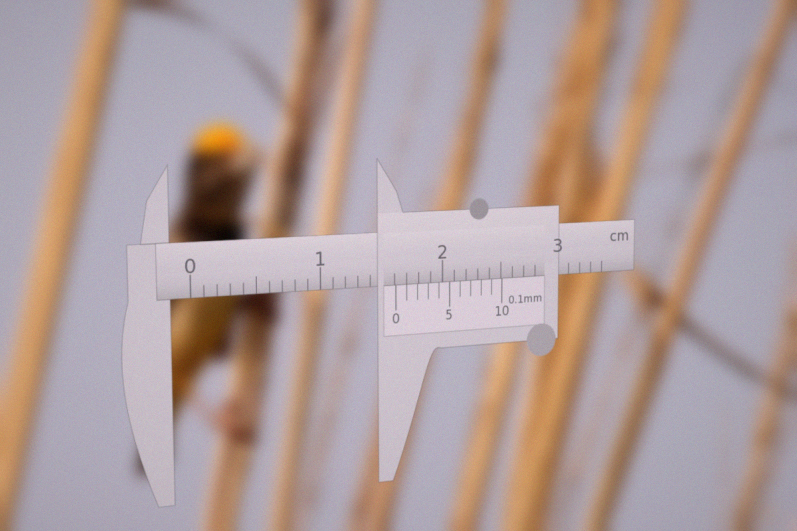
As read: 16.1; mm
